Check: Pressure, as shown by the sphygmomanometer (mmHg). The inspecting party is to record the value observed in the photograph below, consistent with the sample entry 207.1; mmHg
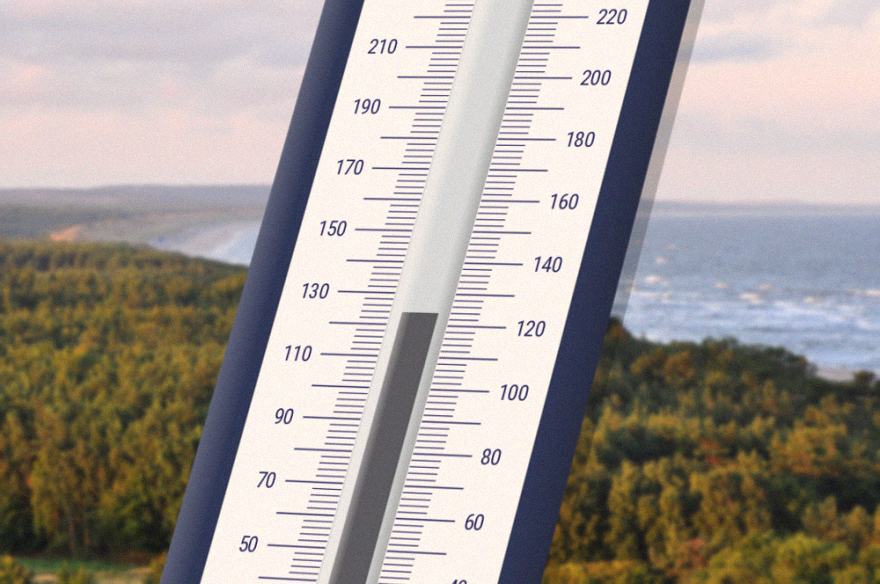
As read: 124; mmHg
